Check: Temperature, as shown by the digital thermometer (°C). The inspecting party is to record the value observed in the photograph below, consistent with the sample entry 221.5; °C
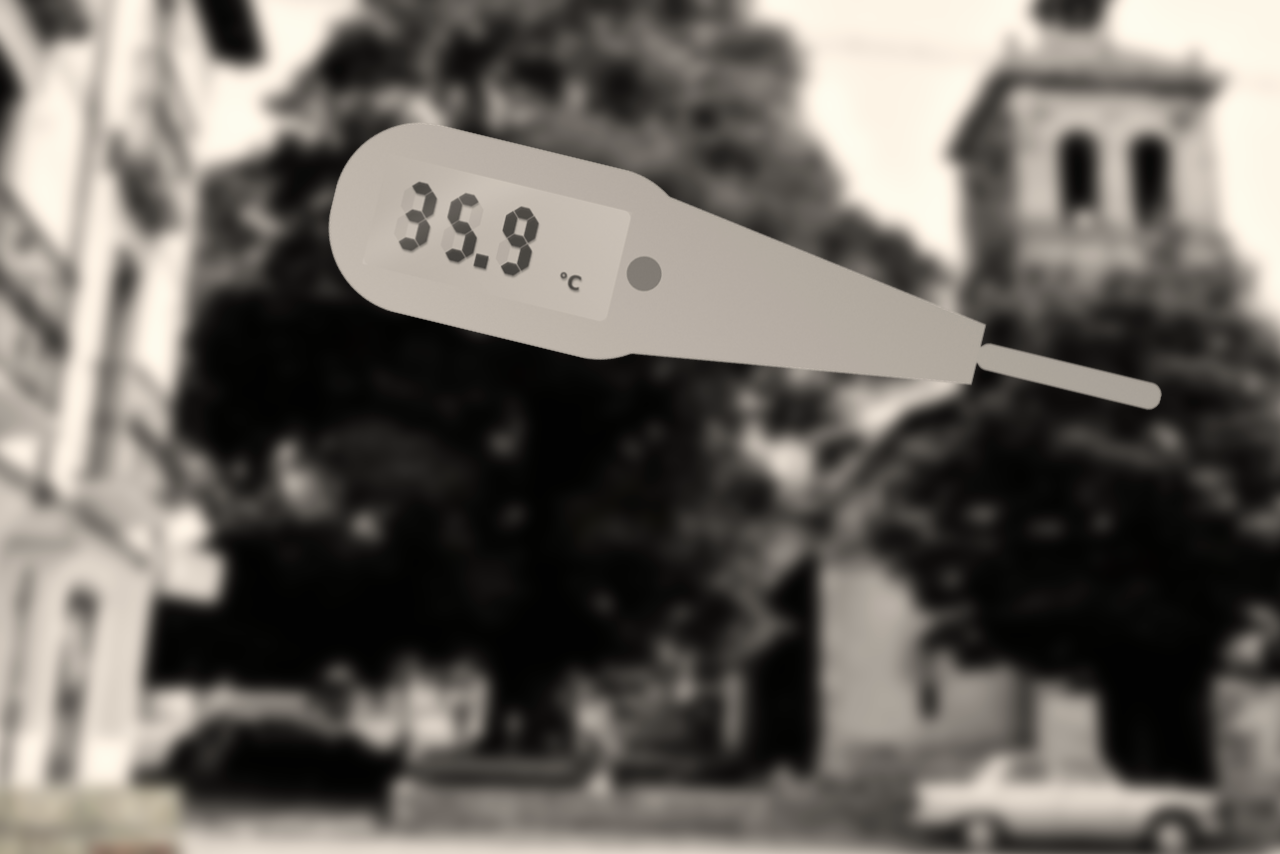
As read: 35.9; °C
